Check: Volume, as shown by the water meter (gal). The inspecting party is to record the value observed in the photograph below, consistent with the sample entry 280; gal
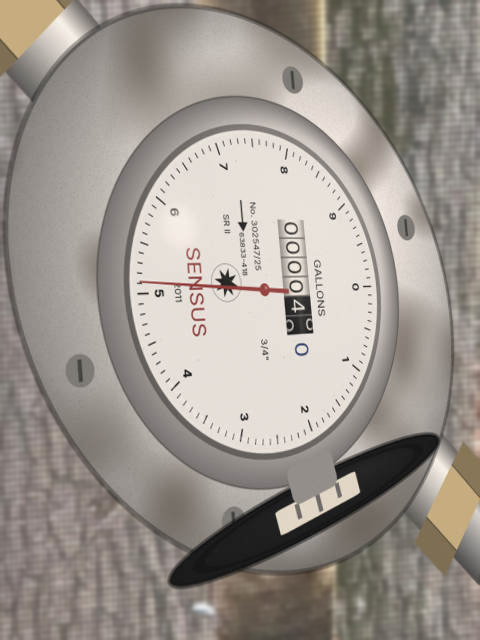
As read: 485.1; gal
